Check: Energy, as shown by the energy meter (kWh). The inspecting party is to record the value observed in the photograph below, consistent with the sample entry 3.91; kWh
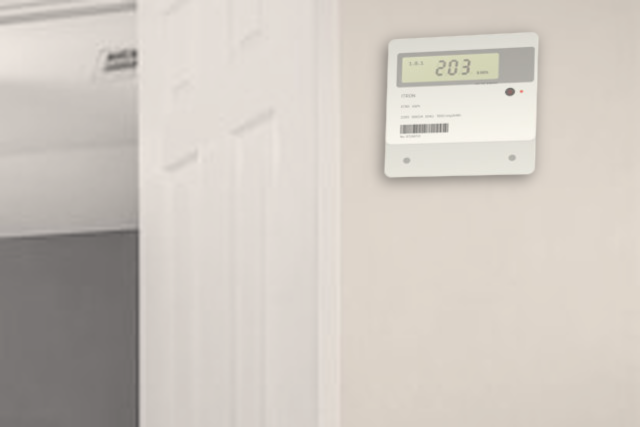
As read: 203; kWh
